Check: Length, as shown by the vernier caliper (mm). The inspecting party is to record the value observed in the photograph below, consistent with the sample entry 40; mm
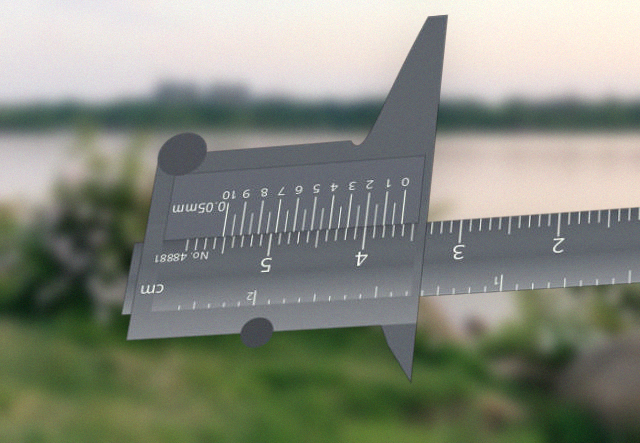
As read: 36.2; mm
